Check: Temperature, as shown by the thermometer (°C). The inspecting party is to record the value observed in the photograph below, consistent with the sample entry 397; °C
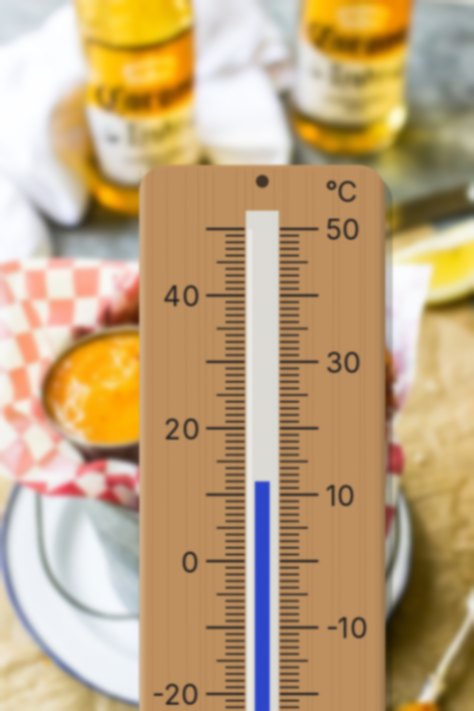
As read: 12; °C
